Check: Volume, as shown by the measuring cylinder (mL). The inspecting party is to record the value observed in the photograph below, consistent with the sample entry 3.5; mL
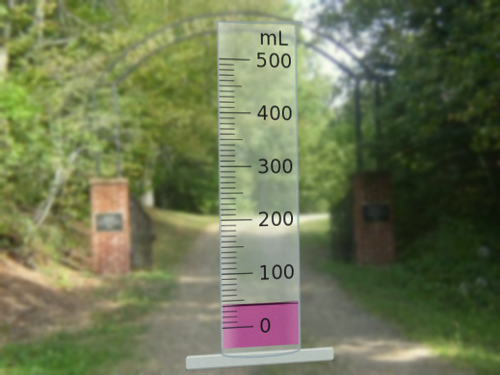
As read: 40; mL
